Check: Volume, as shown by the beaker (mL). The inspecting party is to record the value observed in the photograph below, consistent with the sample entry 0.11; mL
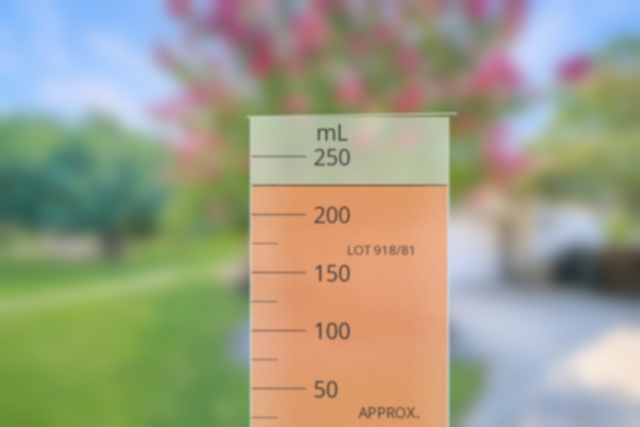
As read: 225; mL
